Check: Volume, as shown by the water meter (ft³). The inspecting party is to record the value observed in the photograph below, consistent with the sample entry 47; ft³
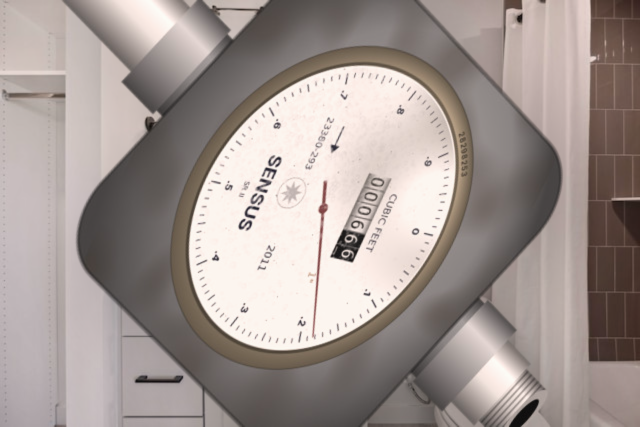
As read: 666.18; ft³
